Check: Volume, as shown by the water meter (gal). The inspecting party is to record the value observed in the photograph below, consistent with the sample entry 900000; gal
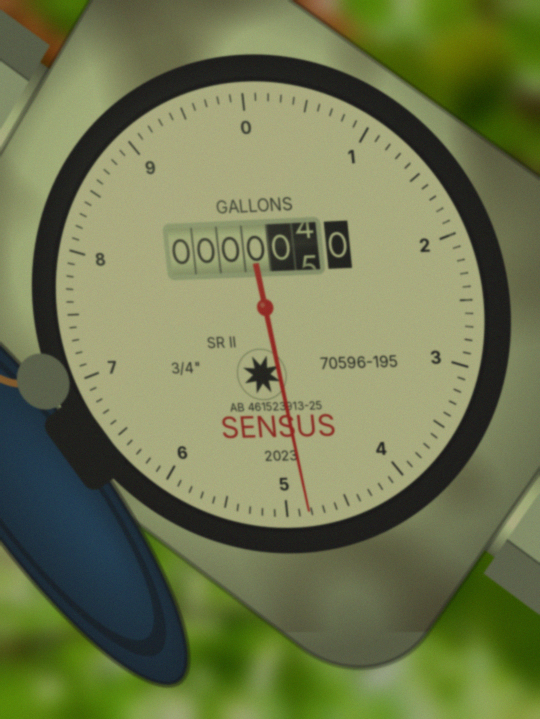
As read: 44.8; gal
